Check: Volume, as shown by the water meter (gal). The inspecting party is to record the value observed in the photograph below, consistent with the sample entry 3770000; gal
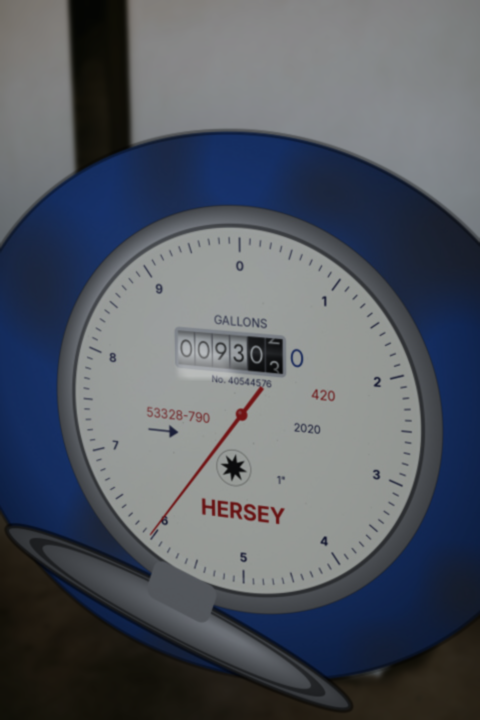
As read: 93026.0; gal
